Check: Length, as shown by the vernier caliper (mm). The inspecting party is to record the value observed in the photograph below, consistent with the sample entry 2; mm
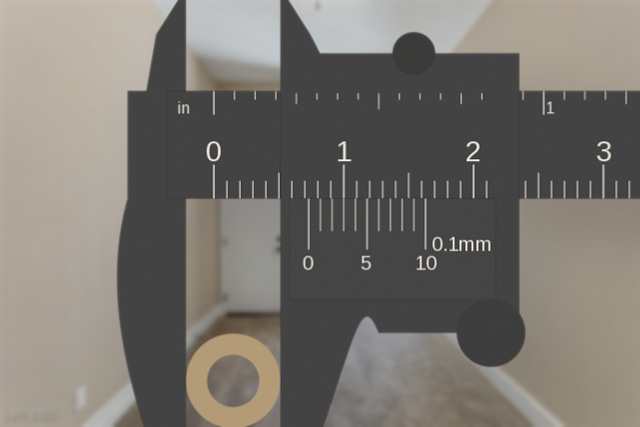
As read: 7.3; mm
